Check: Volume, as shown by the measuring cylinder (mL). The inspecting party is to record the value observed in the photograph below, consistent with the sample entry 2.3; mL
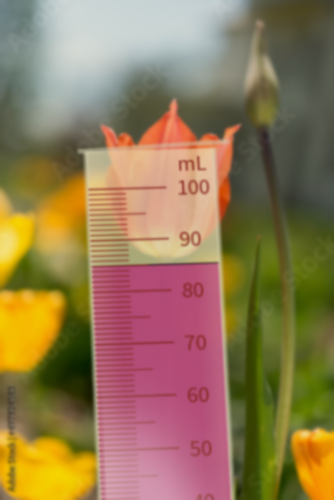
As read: 85; mL
